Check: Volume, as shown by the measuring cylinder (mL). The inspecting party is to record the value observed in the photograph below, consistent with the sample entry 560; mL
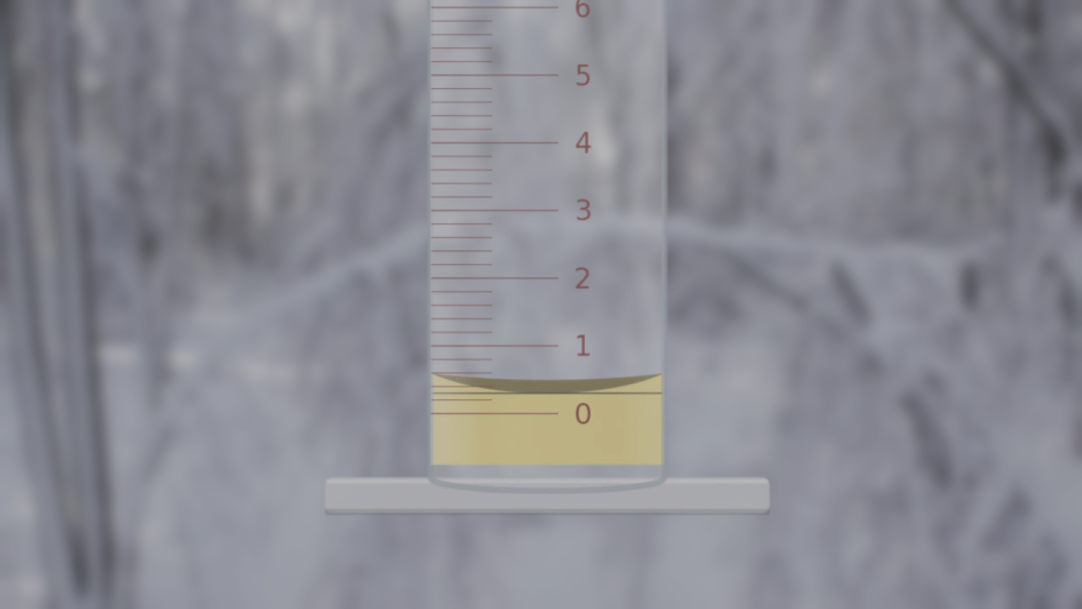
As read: 0.3; mL
